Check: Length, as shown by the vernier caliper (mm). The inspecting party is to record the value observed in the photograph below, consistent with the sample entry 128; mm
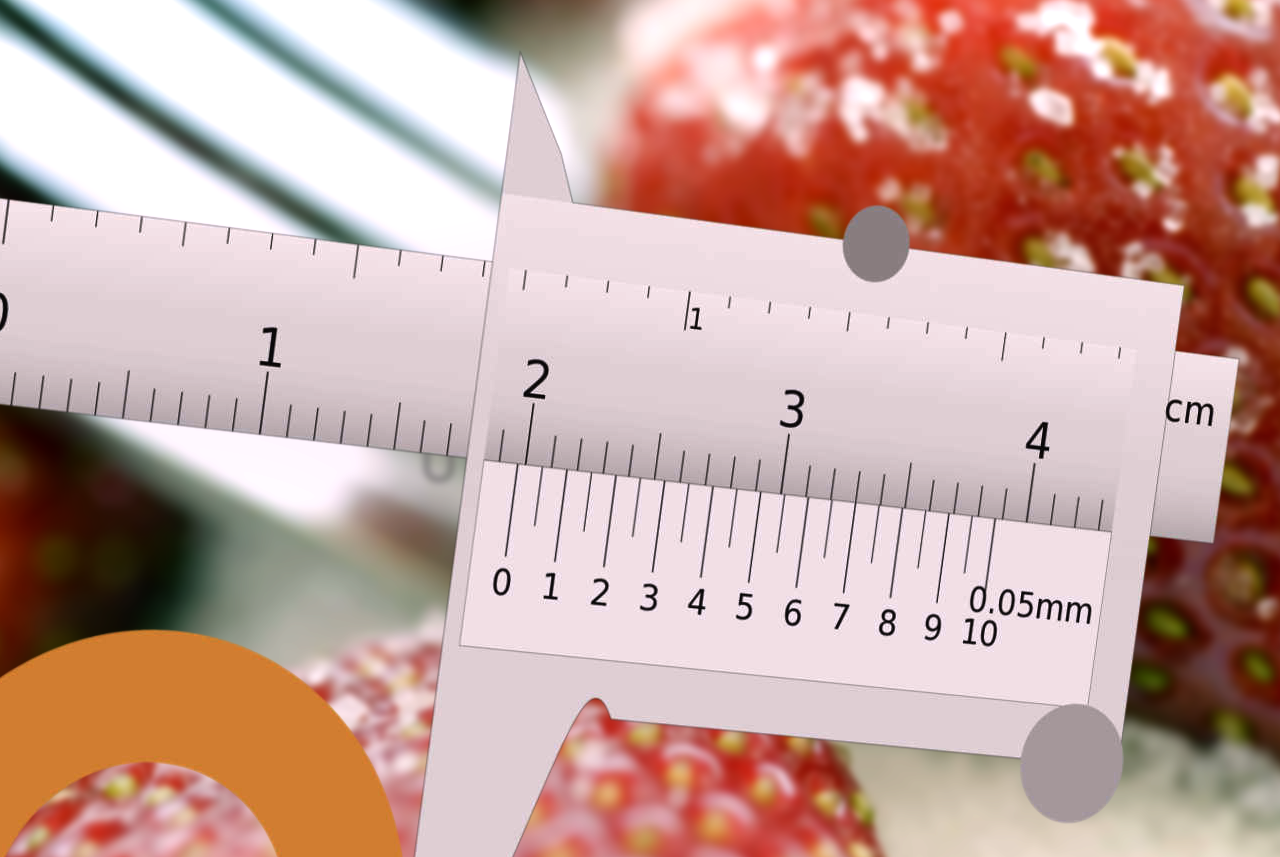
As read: 19.70; mm
